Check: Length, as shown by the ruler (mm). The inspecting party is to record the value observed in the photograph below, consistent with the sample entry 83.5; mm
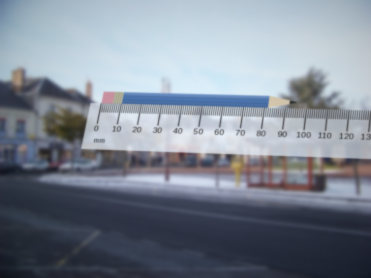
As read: 95; mm
